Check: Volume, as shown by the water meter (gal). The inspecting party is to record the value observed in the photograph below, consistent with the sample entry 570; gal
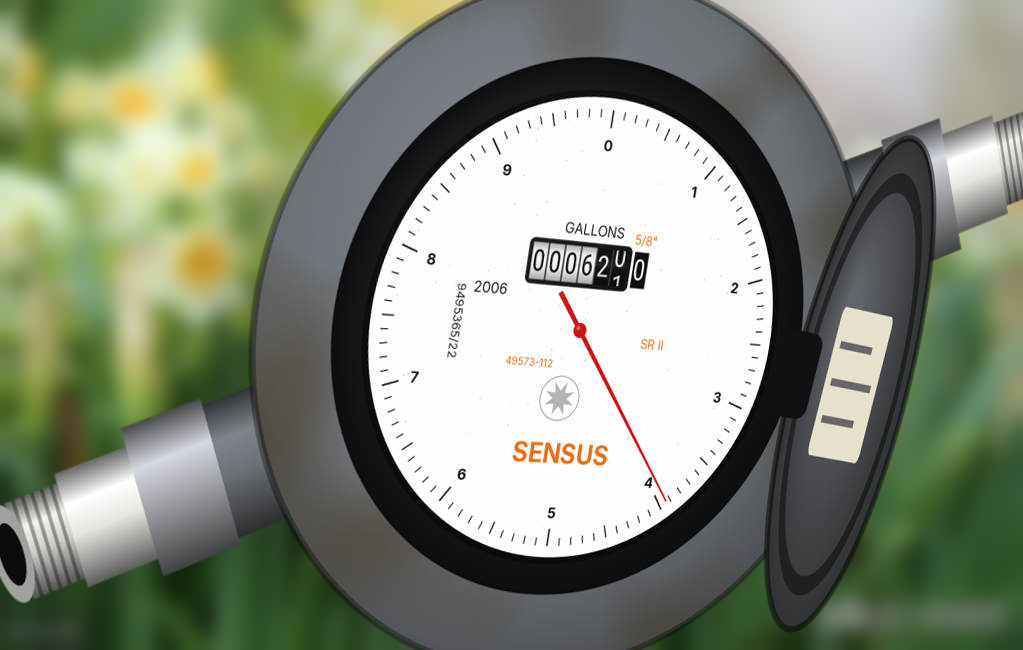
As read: 6203.9; gal
